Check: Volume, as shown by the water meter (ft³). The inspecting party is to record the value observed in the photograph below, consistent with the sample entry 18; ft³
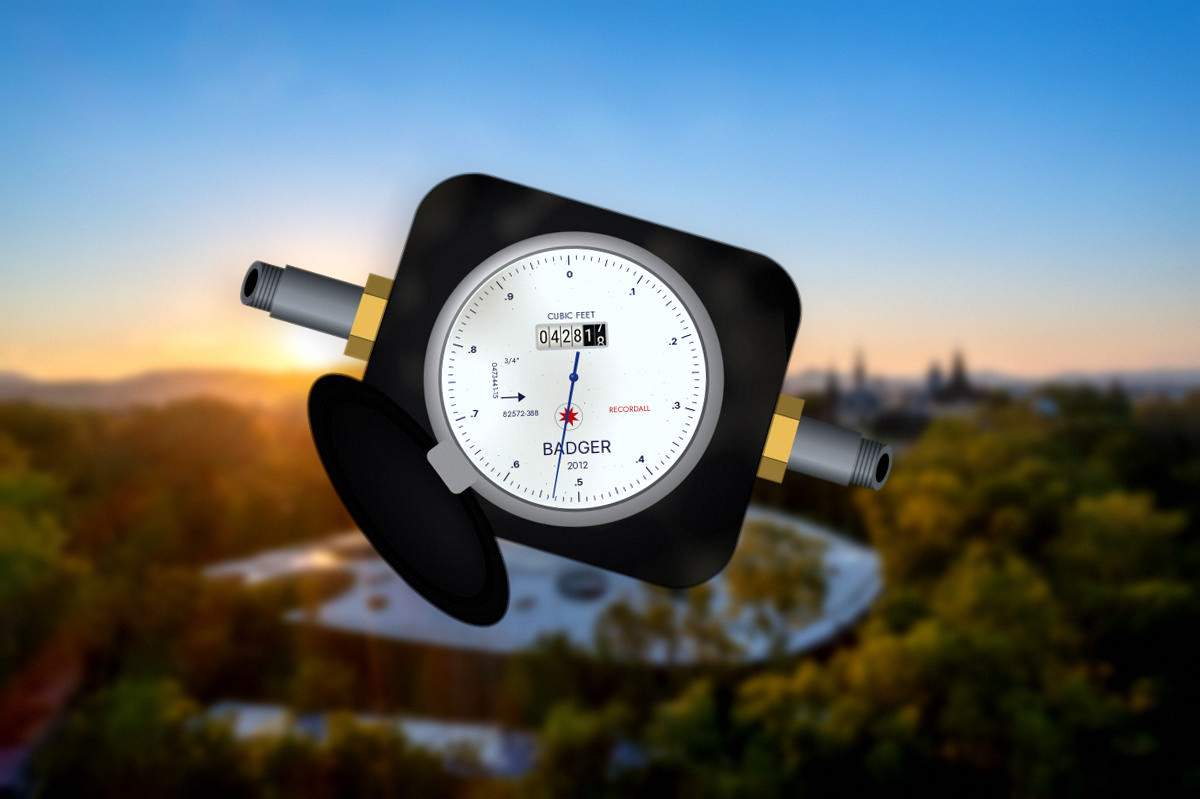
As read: 42817.53; ft³
